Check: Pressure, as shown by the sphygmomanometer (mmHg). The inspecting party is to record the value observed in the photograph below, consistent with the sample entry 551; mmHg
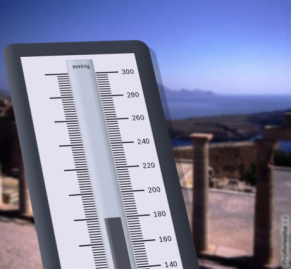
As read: 180; mmHg
